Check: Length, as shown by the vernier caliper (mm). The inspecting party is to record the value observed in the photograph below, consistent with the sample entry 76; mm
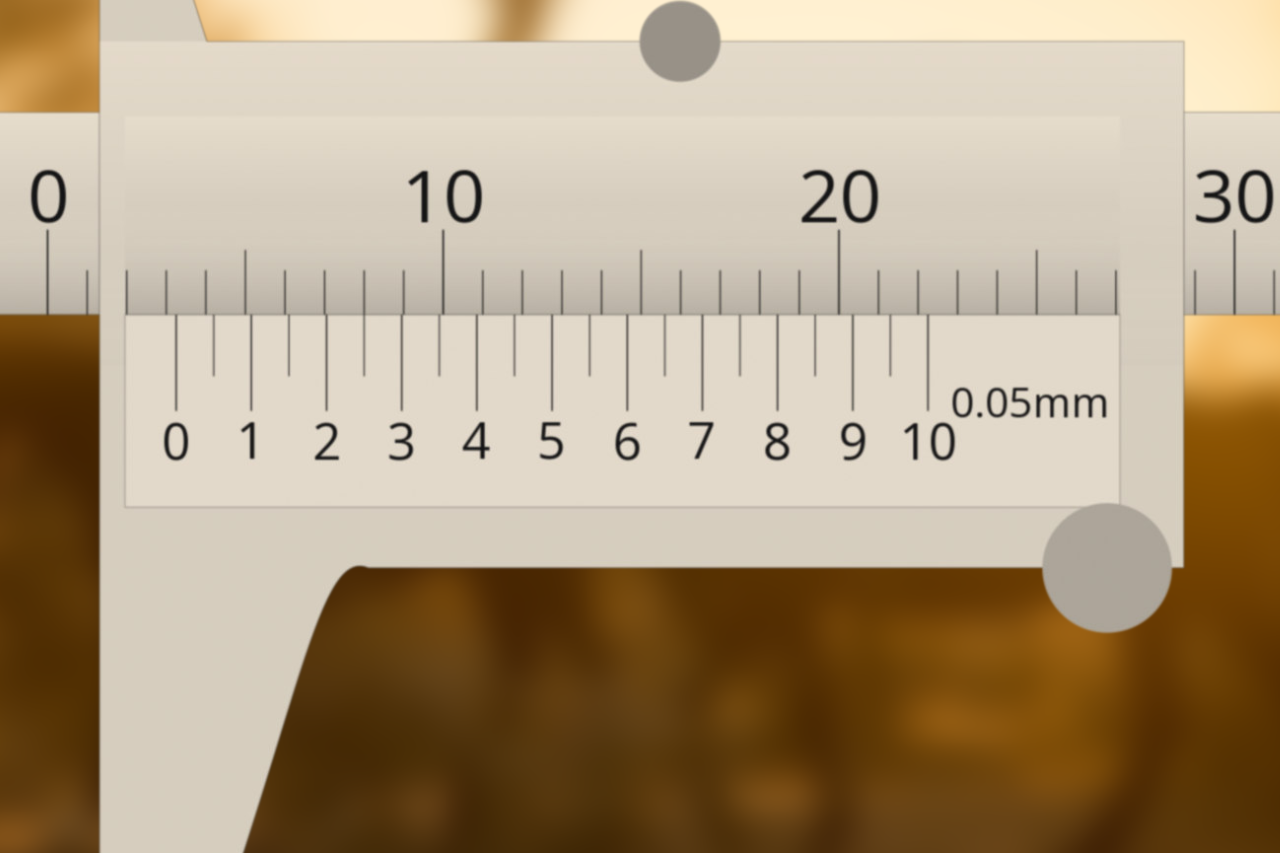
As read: 3.25; mm
